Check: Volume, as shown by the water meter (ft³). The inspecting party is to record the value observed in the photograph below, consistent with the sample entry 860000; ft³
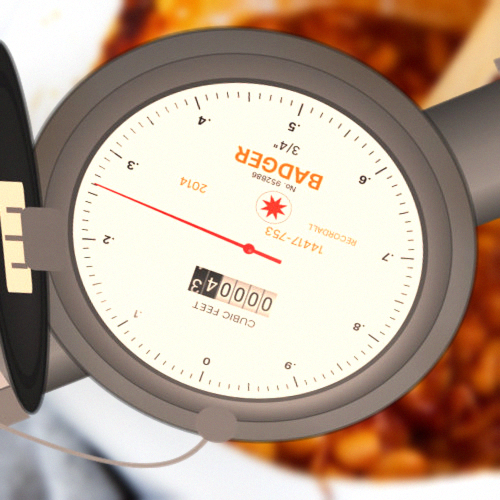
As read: 43.26; ft³
